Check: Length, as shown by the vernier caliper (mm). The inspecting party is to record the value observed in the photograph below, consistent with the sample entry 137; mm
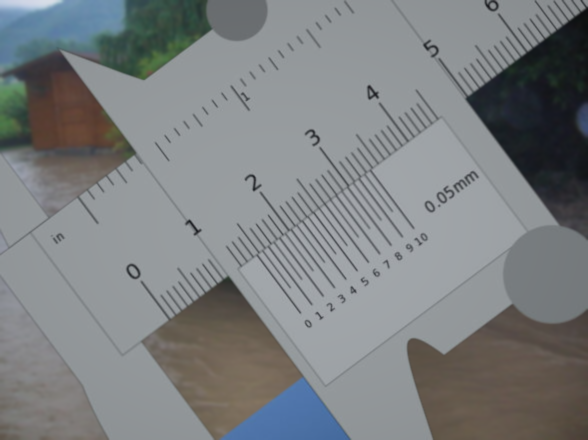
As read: 14.6; mm
